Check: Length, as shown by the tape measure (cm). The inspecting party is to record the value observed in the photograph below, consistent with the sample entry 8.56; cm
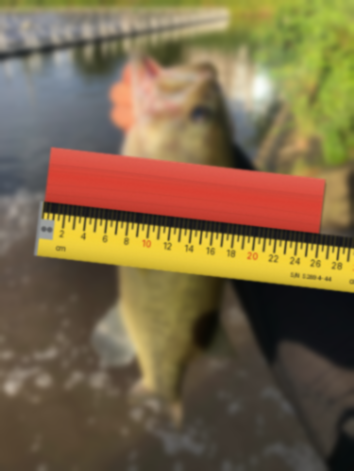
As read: 26; cm
